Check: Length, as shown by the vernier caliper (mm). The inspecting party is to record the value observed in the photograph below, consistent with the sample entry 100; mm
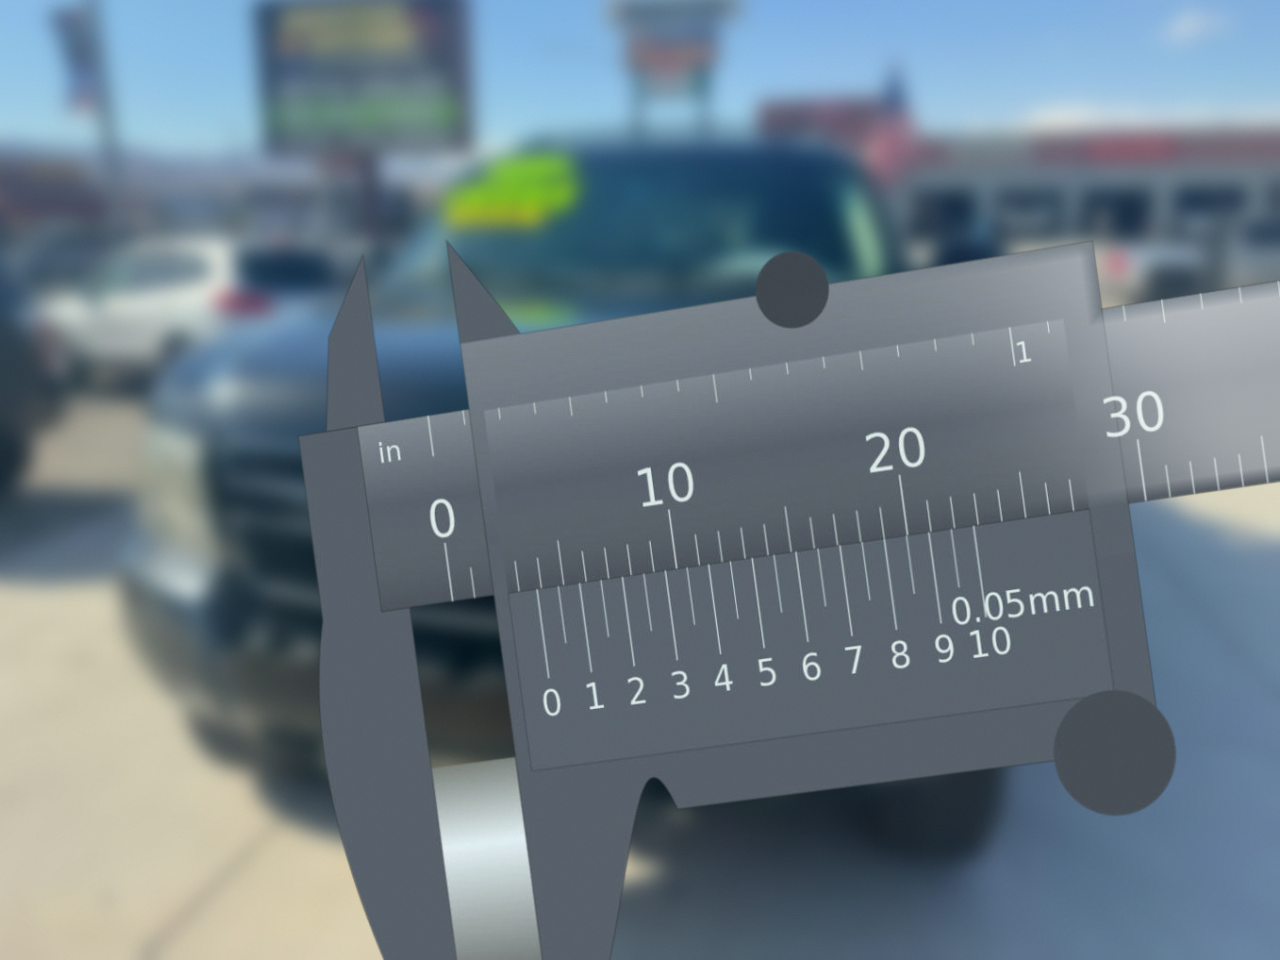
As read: 3.8; mm
